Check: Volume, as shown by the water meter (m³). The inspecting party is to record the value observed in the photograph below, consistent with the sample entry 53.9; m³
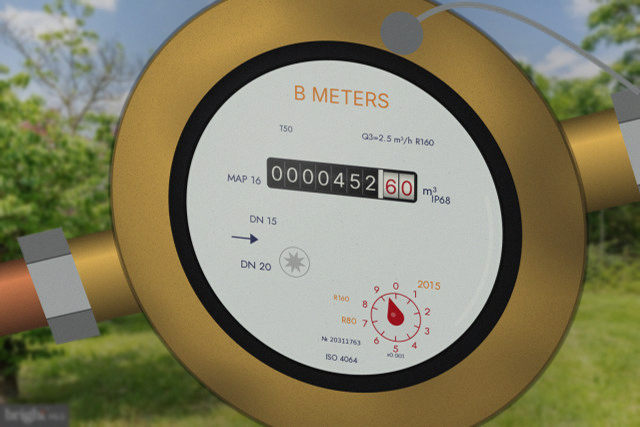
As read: 452.599; m³
